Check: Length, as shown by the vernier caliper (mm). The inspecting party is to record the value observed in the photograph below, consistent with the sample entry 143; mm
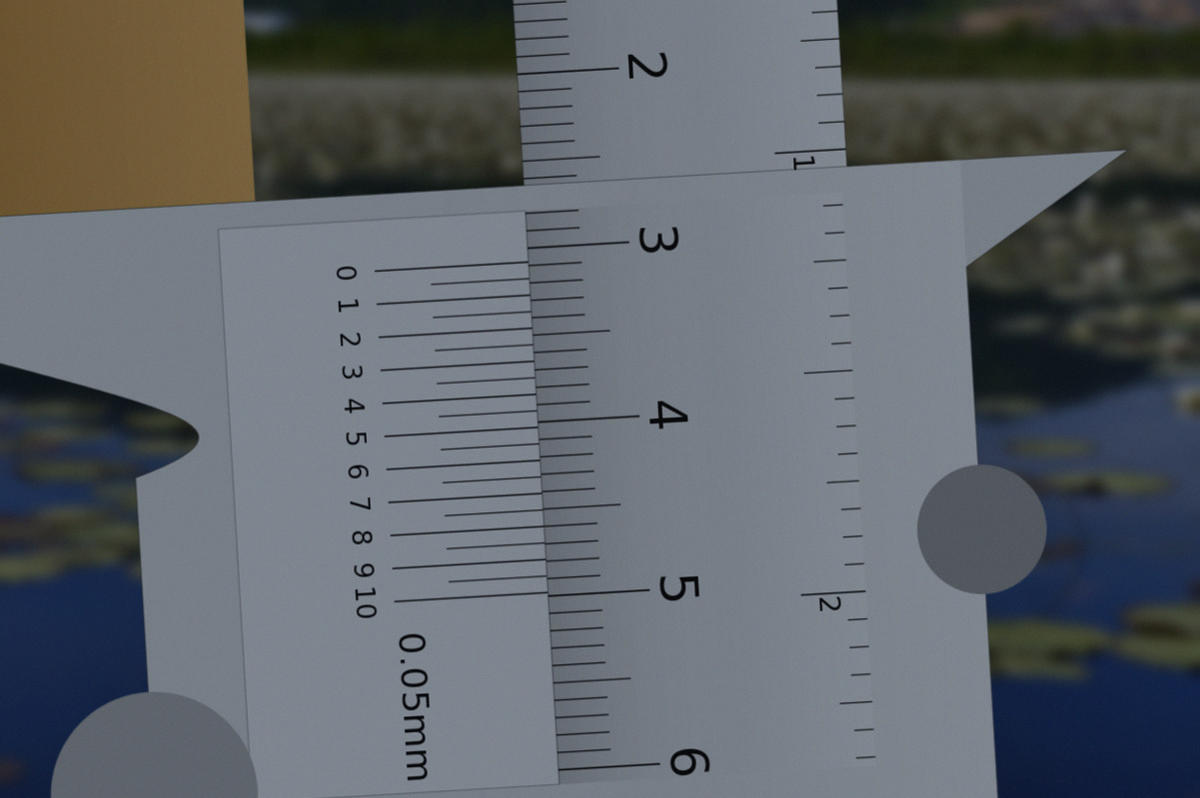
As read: 30.8; mm
